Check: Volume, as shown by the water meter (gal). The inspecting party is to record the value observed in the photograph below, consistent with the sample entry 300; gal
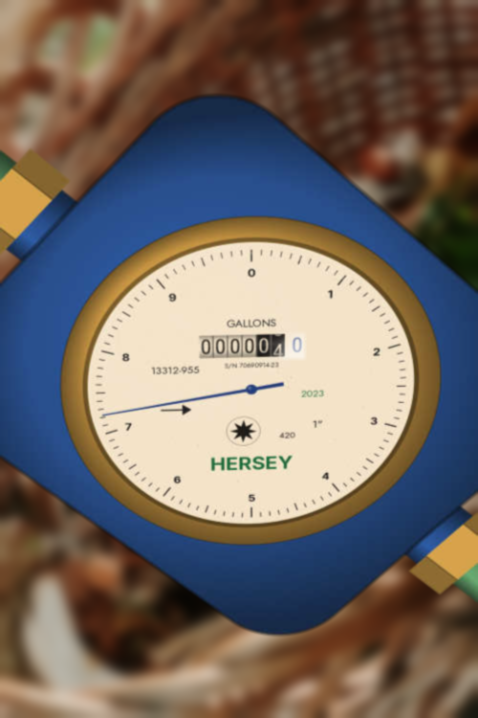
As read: 37.2; gal
